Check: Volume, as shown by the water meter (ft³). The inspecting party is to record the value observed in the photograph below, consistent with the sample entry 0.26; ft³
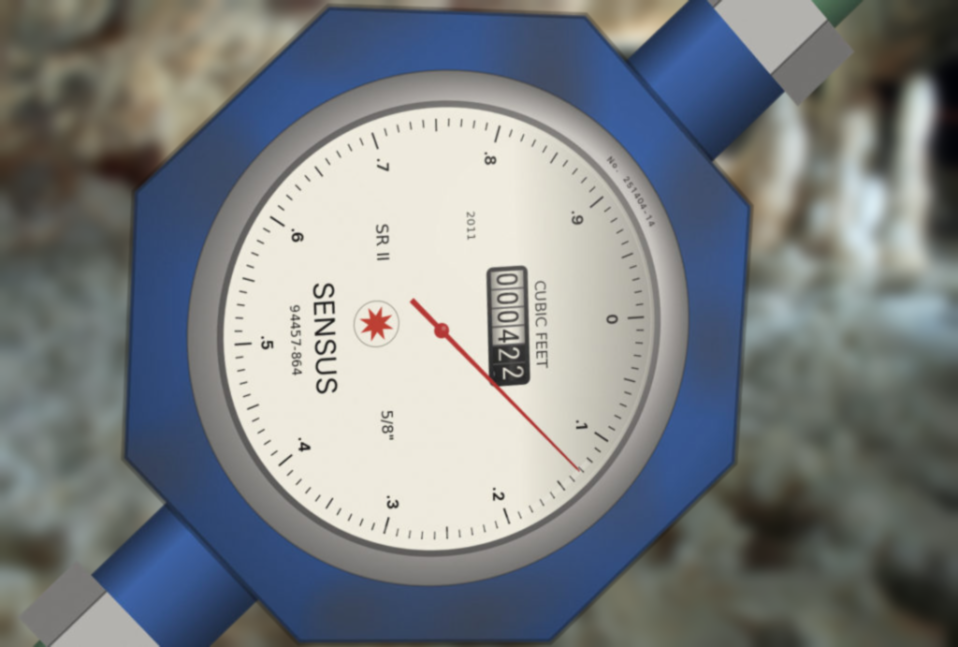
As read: 422.13; ft³
